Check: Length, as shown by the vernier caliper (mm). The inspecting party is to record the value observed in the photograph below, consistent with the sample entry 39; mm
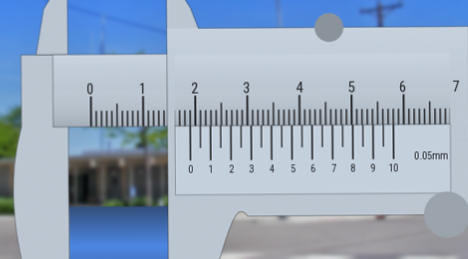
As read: 19.0; mm
